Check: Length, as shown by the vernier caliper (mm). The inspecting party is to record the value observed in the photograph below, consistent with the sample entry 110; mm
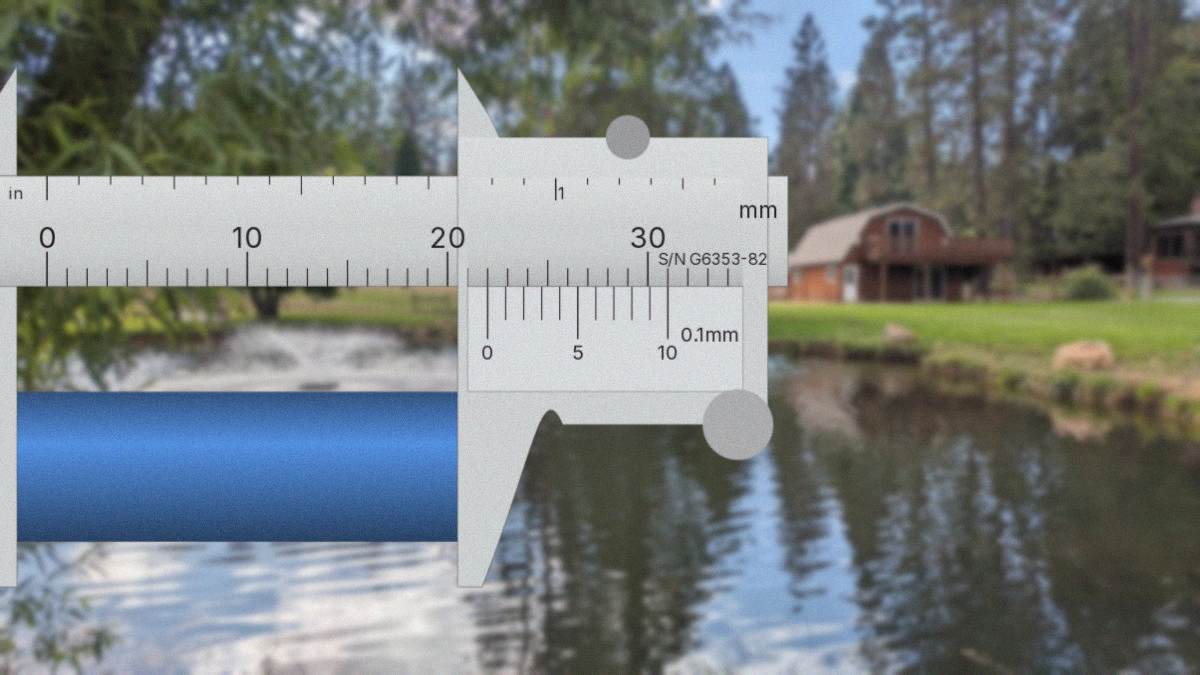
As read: 22.0; mm
